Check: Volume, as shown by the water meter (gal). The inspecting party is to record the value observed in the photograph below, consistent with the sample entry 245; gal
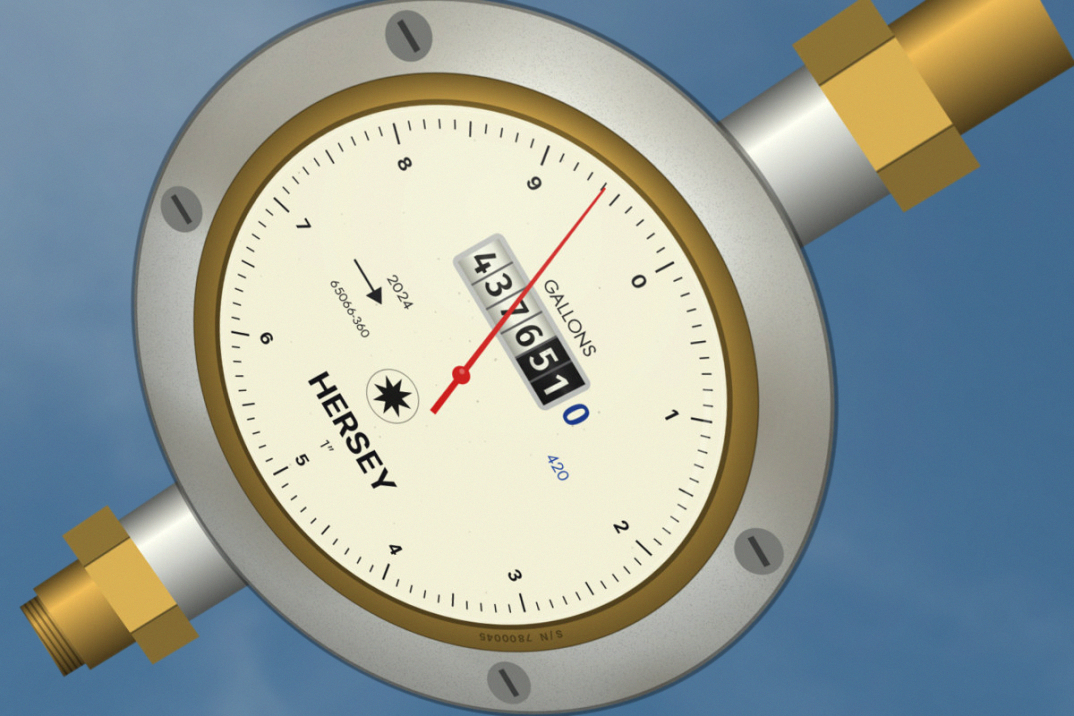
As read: 4376509.4; gal
